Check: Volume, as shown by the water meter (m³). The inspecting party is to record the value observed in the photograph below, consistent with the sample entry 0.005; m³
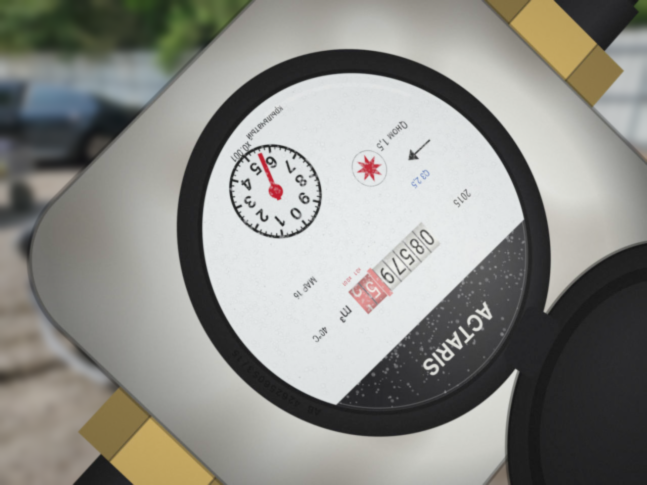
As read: 8579.515; m³
